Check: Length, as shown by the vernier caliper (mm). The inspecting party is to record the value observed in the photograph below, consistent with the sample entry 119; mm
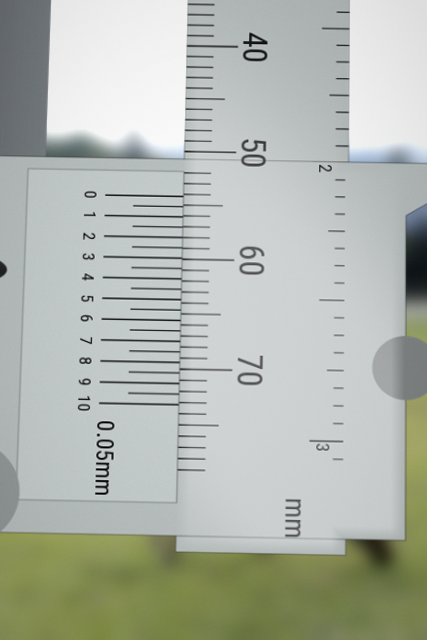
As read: 54.2; mm
